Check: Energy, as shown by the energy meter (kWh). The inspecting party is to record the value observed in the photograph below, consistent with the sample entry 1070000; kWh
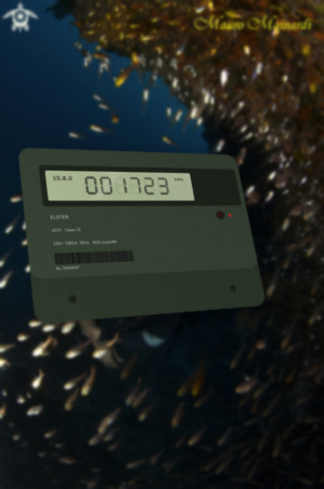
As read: 1723; kWh
